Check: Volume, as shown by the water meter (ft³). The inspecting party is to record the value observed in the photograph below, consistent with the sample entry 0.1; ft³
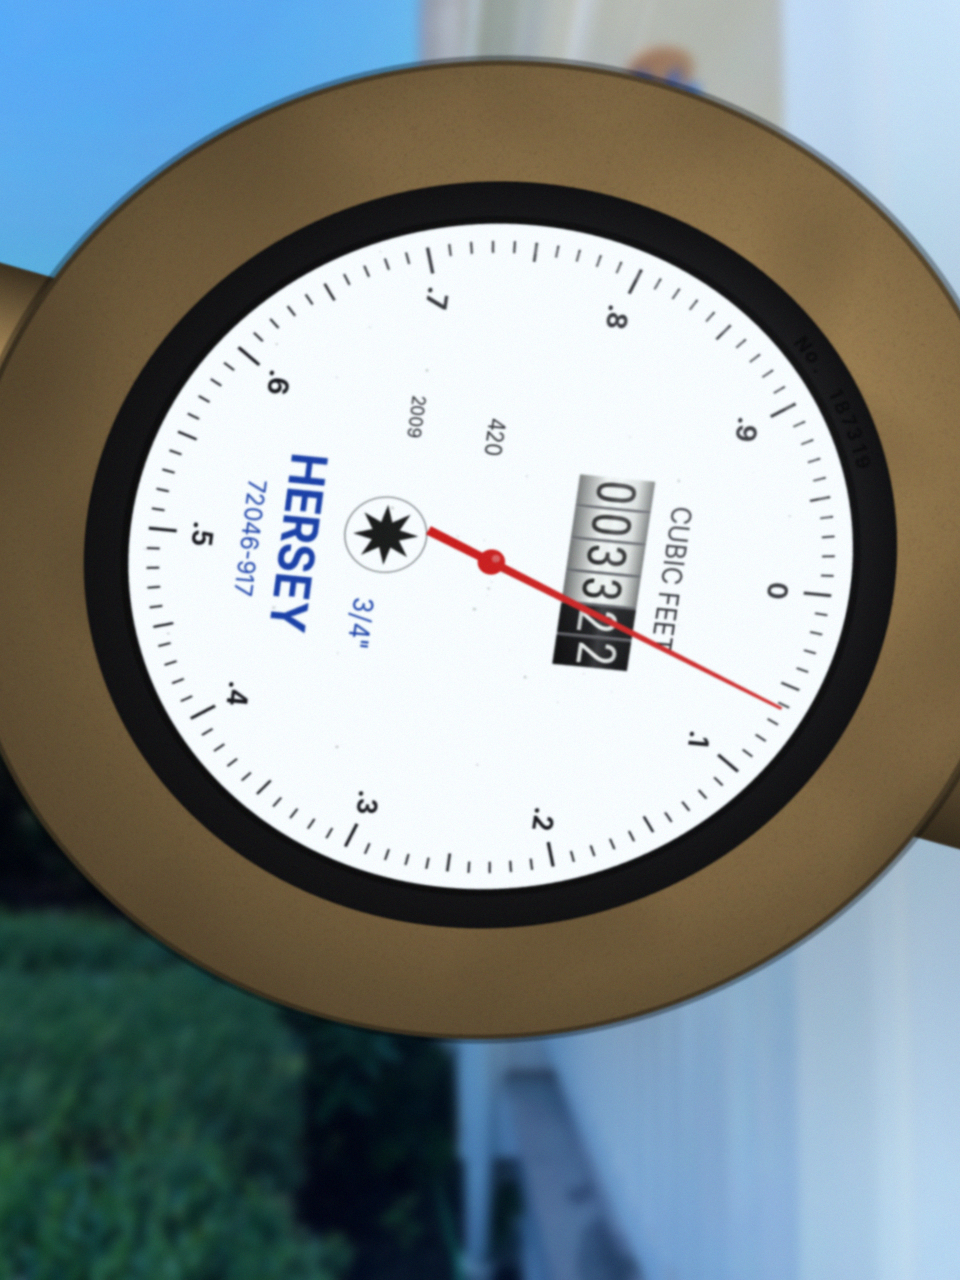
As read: 3322.06; ft³
